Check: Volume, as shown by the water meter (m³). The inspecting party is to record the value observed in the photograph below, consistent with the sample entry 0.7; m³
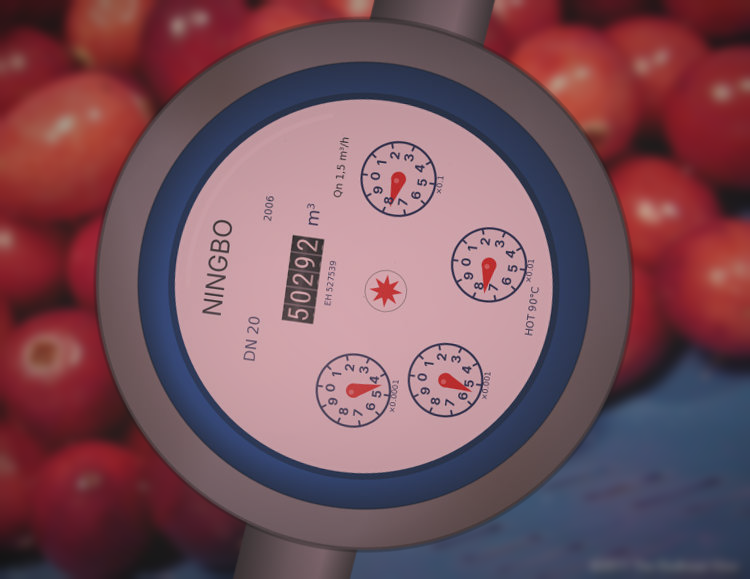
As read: 50292.7754; m³
